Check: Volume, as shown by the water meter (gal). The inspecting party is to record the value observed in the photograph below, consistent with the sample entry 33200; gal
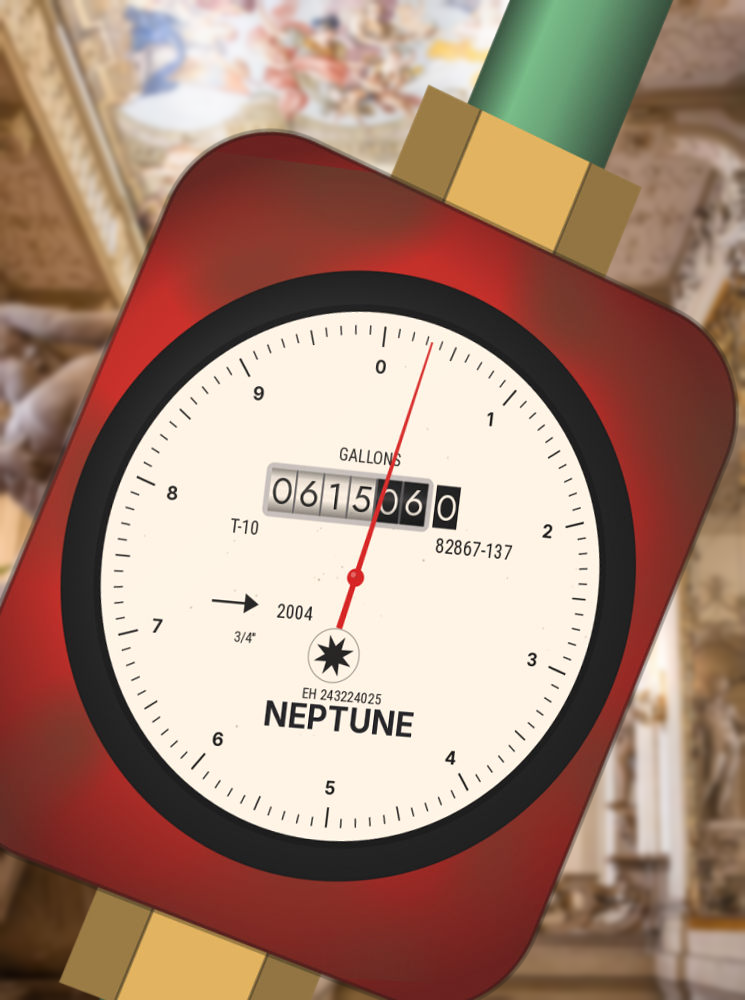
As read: 615060.3; gal
